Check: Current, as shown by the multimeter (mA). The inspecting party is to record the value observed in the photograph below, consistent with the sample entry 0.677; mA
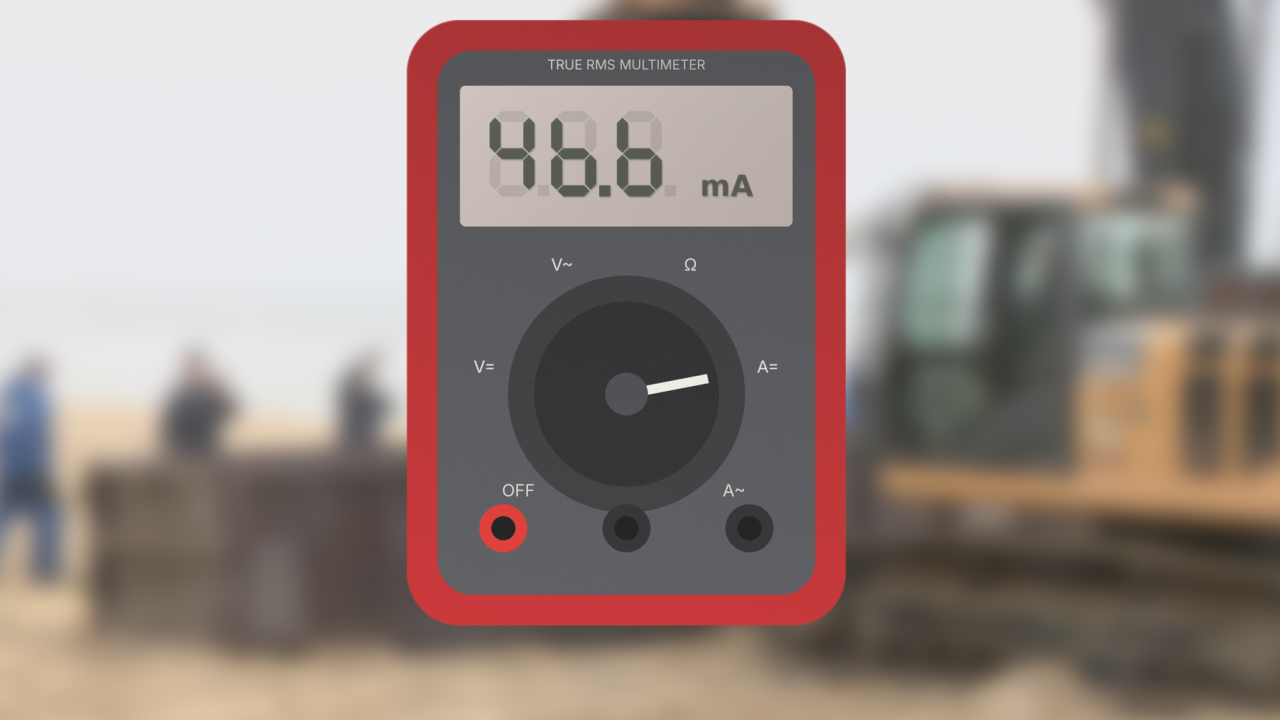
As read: 46.6; mA
